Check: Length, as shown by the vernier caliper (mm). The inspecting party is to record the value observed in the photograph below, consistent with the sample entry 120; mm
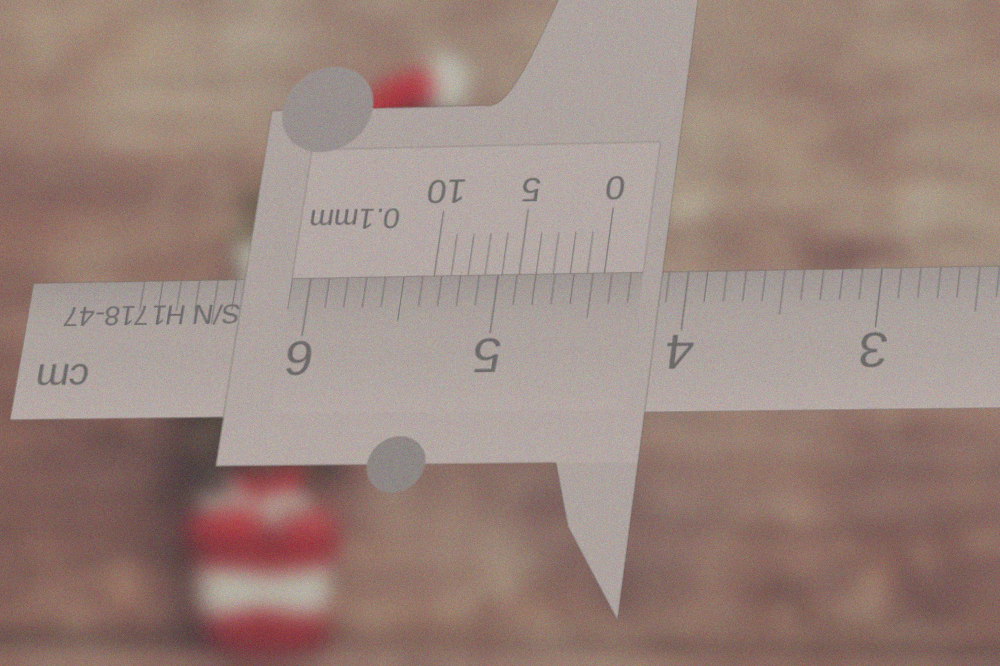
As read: 44.4; mm
